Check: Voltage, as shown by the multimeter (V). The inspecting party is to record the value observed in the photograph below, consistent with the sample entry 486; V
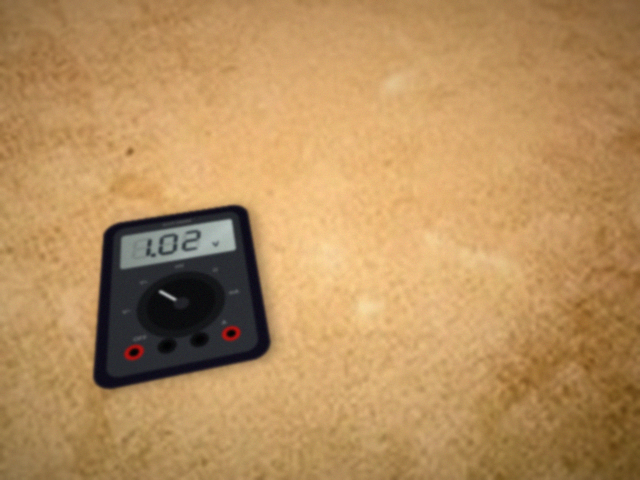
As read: 1.02; V
